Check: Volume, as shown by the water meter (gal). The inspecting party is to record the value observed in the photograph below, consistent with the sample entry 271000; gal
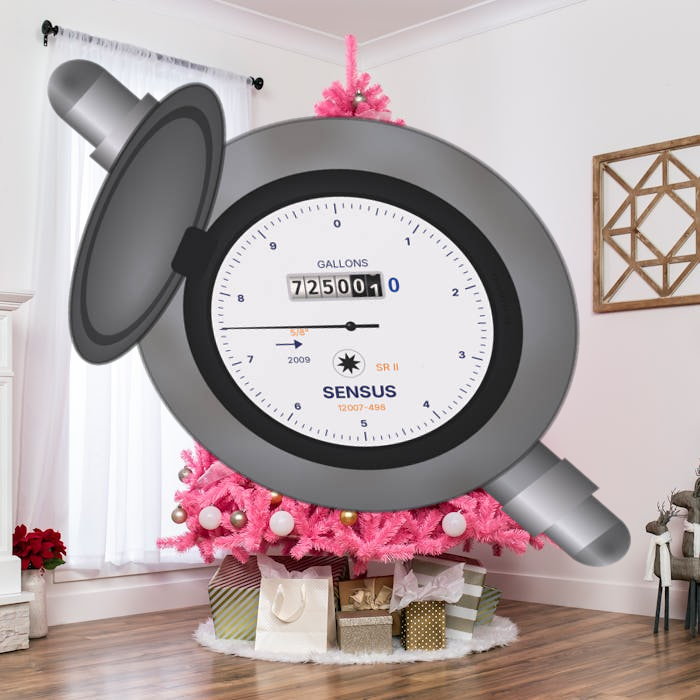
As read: 7250007.5; gal
